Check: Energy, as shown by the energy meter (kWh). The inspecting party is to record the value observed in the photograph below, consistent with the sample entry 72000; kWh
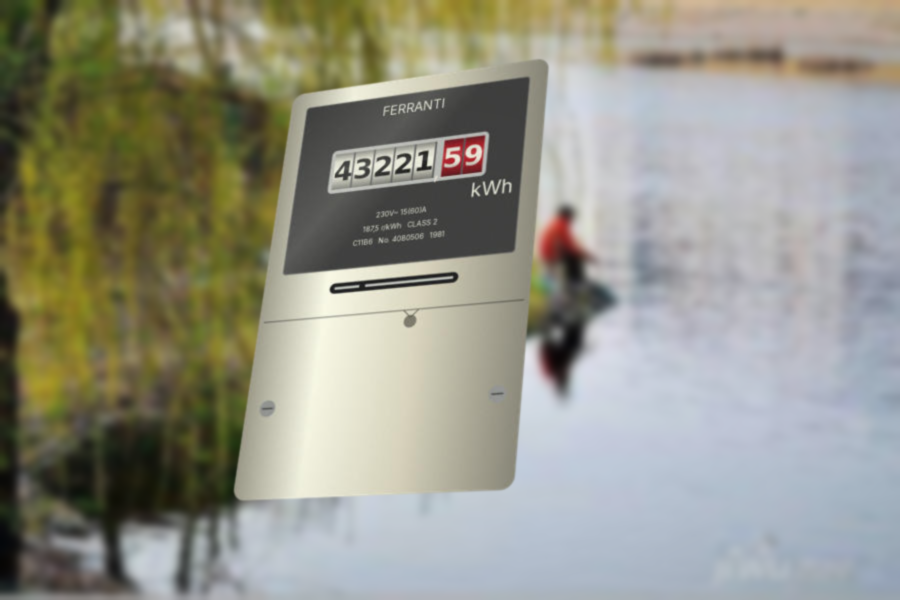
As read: 43221.59; kWh
